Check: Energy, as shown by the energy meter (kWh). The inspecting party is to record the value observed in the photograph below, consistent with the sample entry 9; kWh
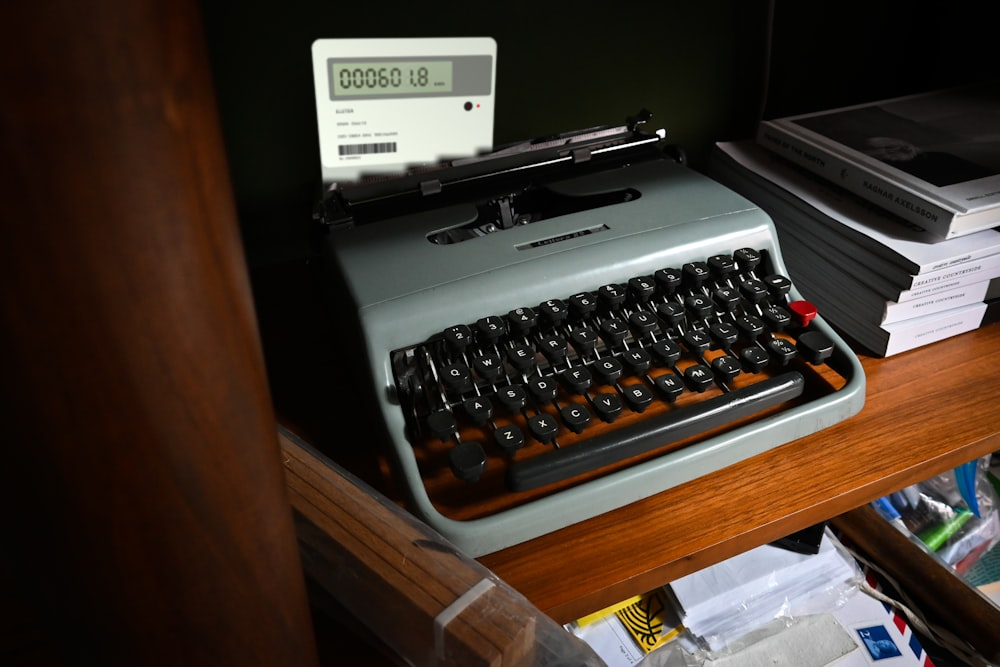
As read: 601.8; kWh
